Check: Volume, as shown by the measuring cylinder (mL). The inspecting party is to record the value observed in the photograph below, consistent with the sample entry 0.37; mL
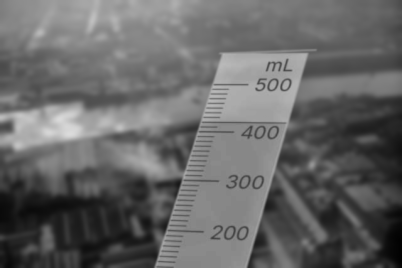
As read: 420; mL
